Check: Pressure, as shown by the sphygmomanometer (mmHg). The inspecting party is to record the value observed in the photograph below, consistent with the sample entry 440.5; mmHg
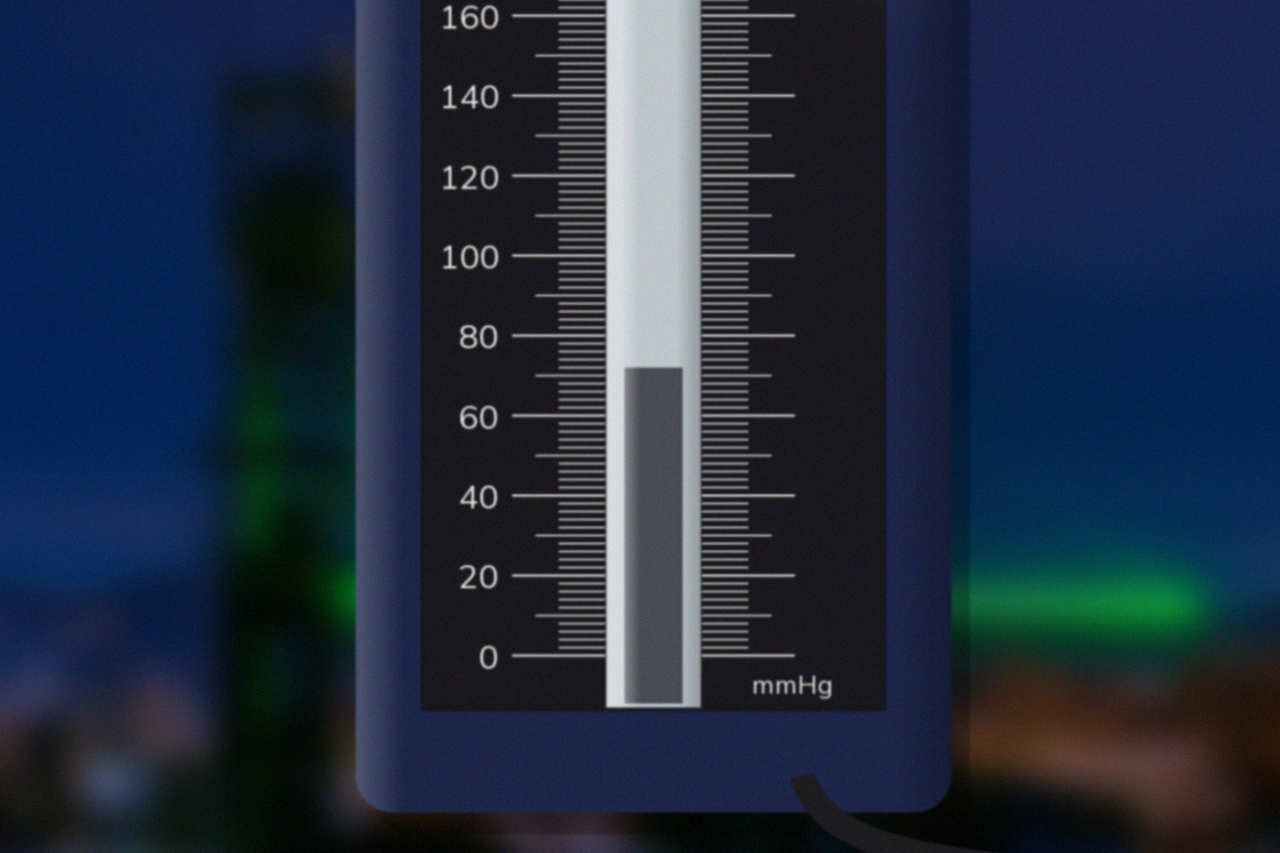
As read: 72; mmHg
